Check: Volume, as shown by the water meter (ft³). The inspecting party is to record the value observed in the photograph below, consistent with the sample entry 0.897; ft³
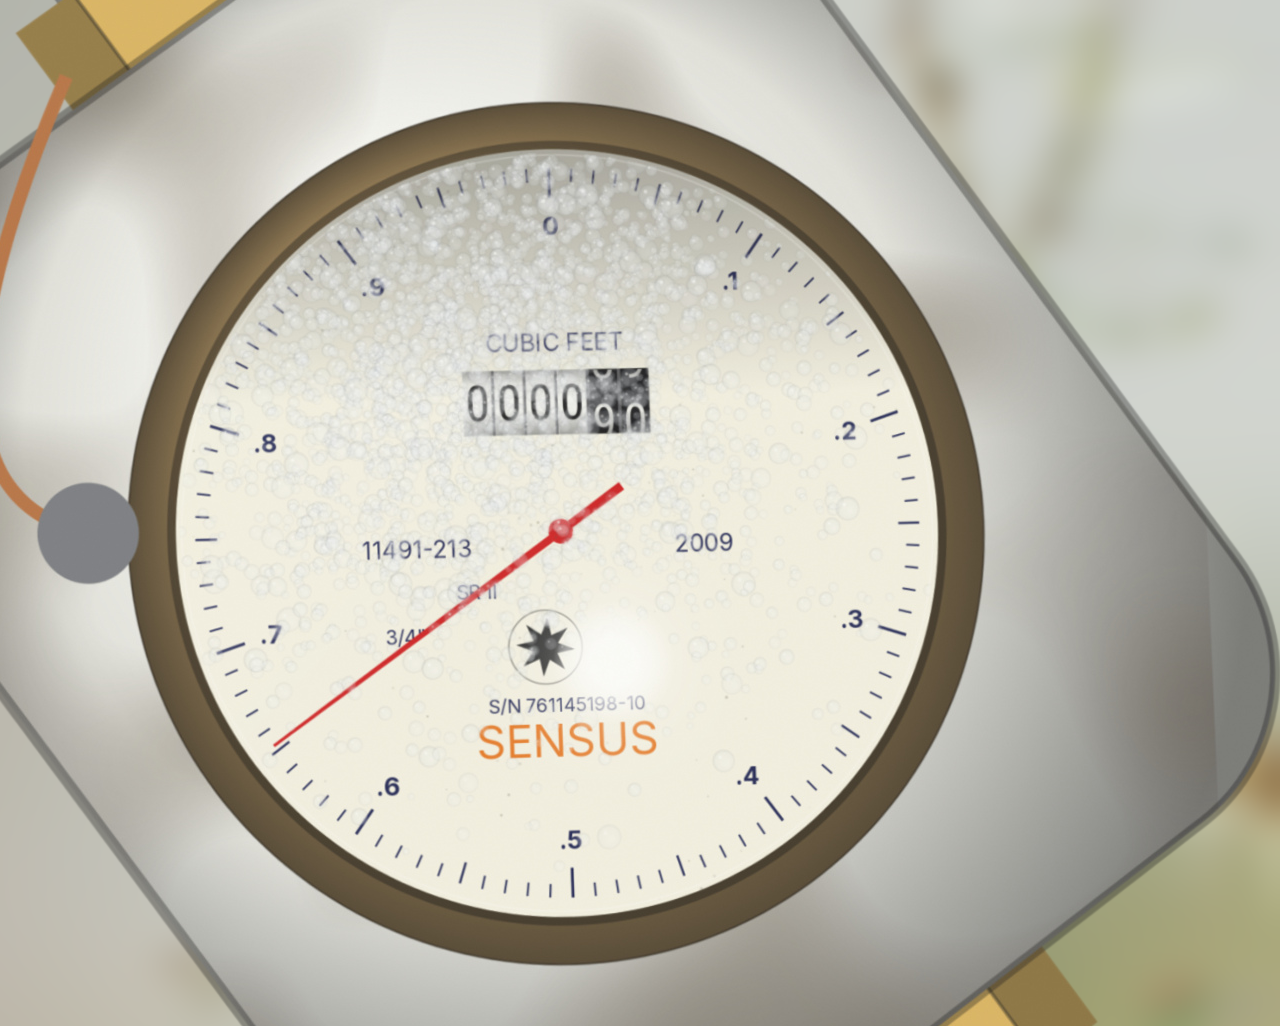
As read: 89.65; ft³
